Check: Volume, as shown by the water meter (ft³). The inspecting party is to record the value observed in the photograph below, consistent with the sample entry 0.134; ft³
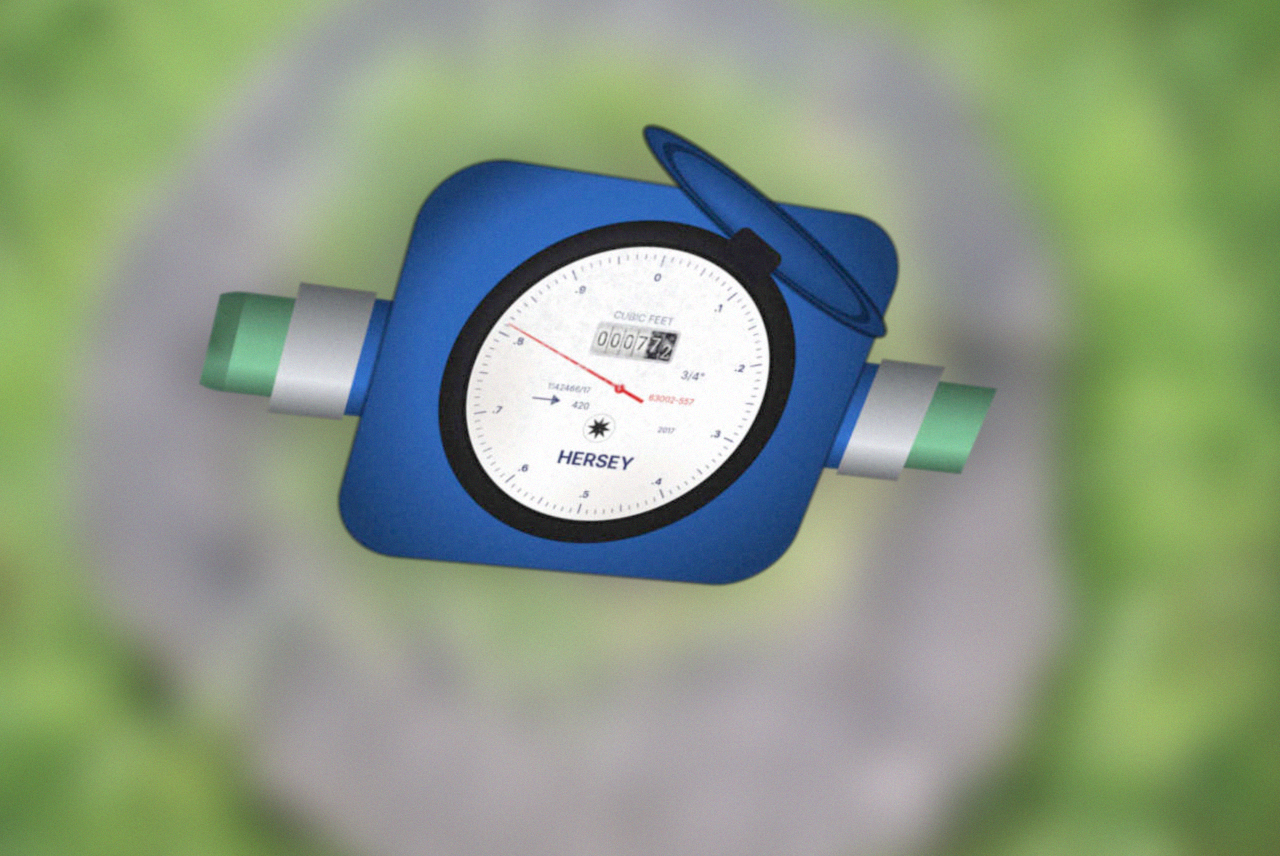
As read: 771.81; ft³
